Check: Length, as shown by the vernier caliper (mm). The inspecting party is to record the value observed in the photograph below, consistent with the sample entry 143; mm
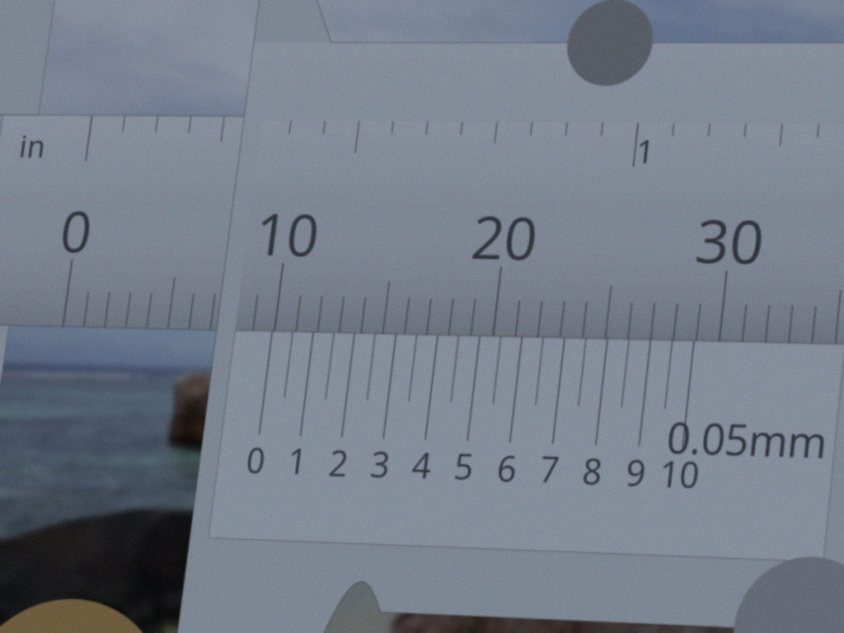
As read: 9.9; mm
